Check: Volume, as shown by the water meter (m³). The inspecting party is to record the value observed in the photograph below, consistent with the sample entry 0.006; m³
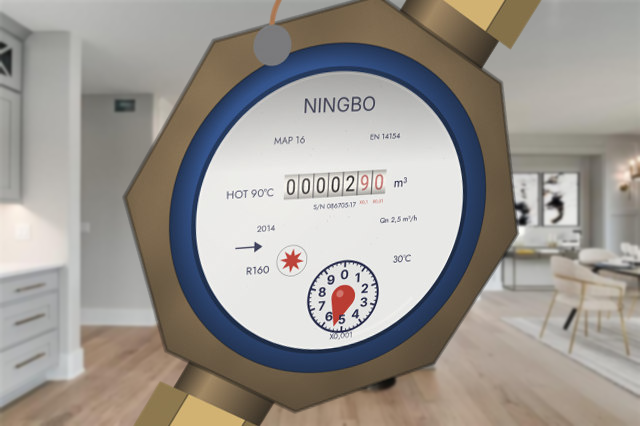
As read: 2.905; m³
